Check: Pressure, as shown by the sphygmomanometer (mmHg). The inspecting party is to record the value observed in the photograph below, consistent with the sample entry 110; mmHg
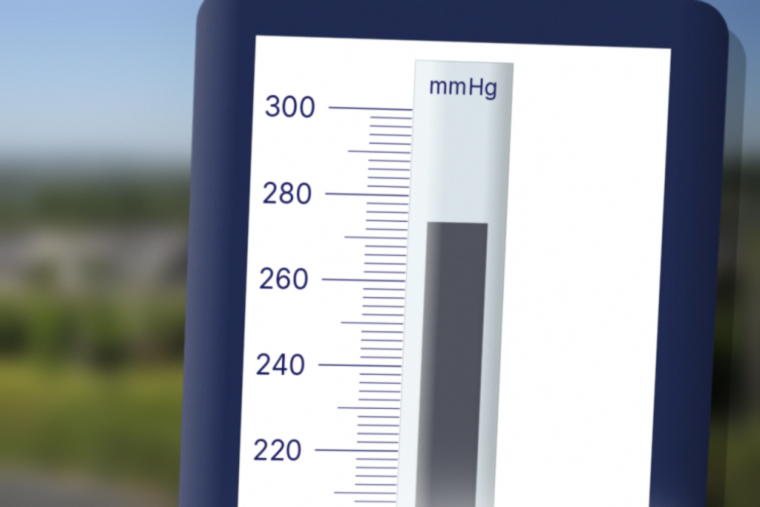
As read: 274; mmHg
